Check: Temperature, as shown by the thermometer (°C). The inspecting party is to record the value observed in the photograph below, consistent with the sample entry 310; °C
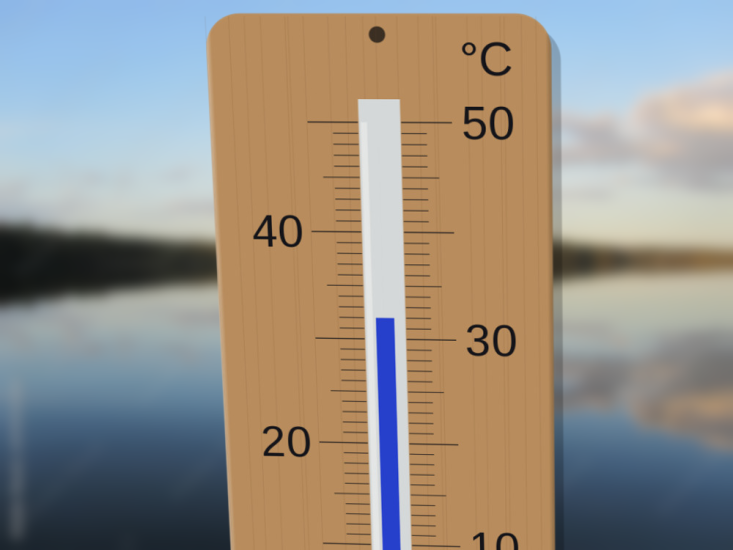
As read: 32; °C
